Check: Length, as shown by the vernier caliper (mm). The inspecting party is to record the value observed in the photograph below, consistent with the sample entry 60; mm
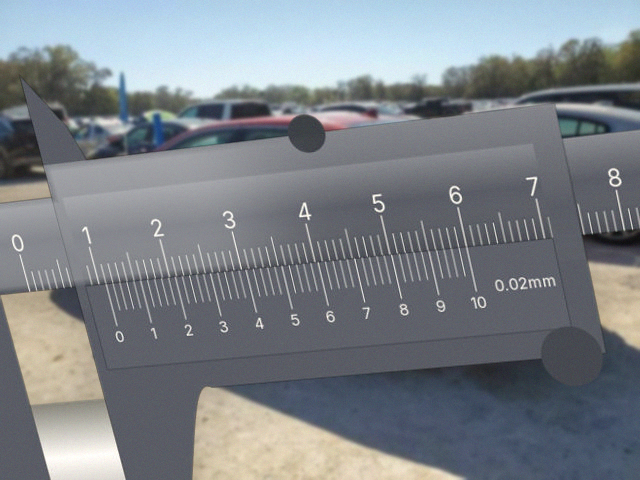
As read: 11.0; mm
